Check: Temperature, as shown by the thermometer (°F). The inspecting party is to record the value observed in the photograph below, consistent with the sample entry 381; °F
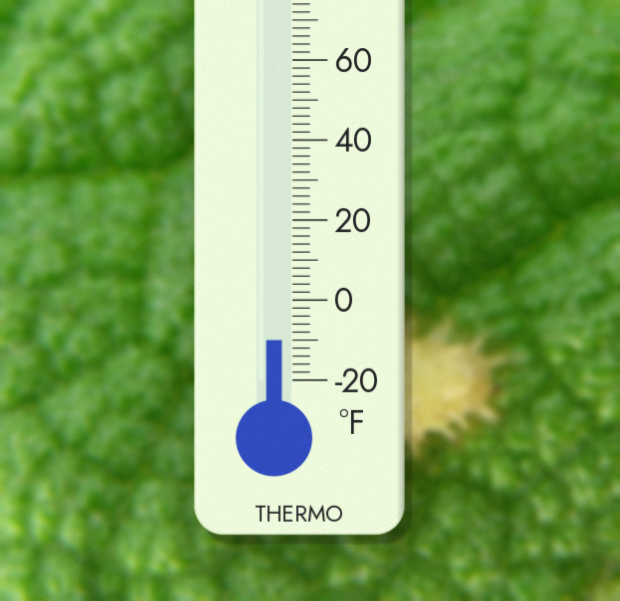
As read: -10; °F
